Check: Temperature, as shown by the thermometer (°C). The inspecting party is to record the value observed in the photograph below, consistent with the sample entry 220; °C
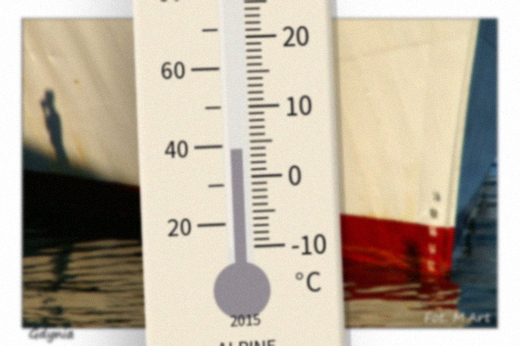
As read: 4; °C
